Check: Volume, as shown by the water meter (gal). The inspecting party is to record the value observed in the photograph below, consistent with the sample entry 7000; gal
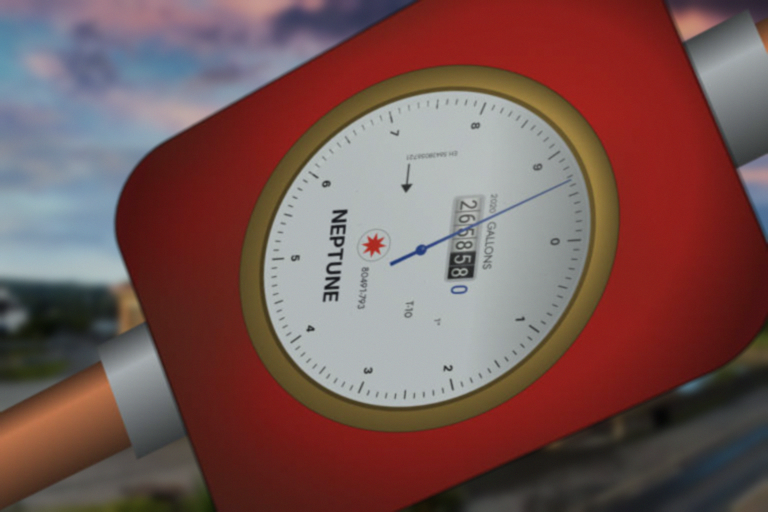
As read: 2658579.3; gal
